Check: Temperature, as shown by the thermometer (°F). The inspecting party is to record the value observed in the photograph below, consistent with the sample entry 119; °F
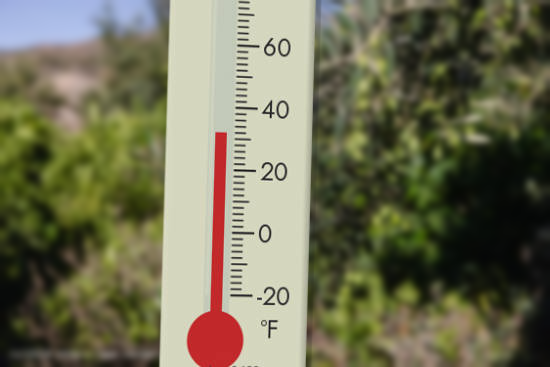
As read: 32; °F
